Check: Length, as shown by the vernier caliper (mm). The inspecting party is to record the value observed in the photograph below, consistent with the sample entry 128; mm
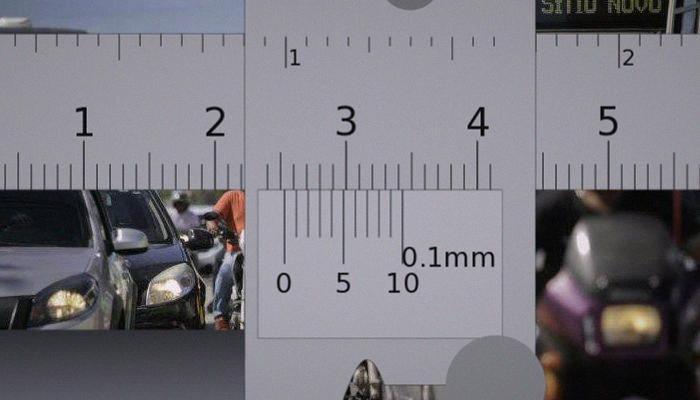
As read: 25.3; mm
